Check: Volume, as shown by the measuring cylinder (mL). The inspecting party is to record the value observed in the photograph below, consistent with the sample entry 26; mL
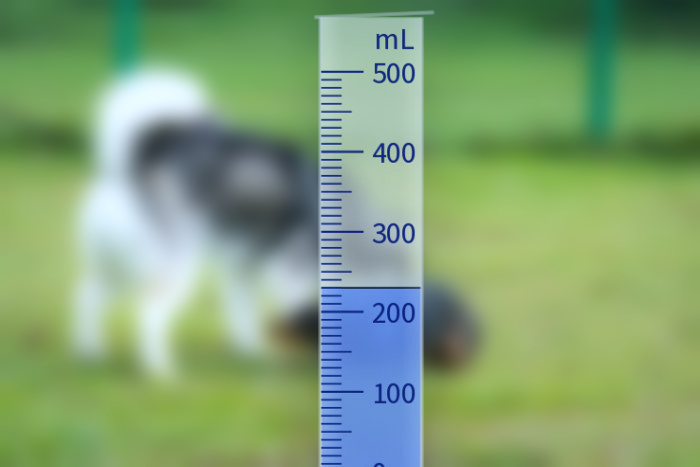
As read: 230; mL
